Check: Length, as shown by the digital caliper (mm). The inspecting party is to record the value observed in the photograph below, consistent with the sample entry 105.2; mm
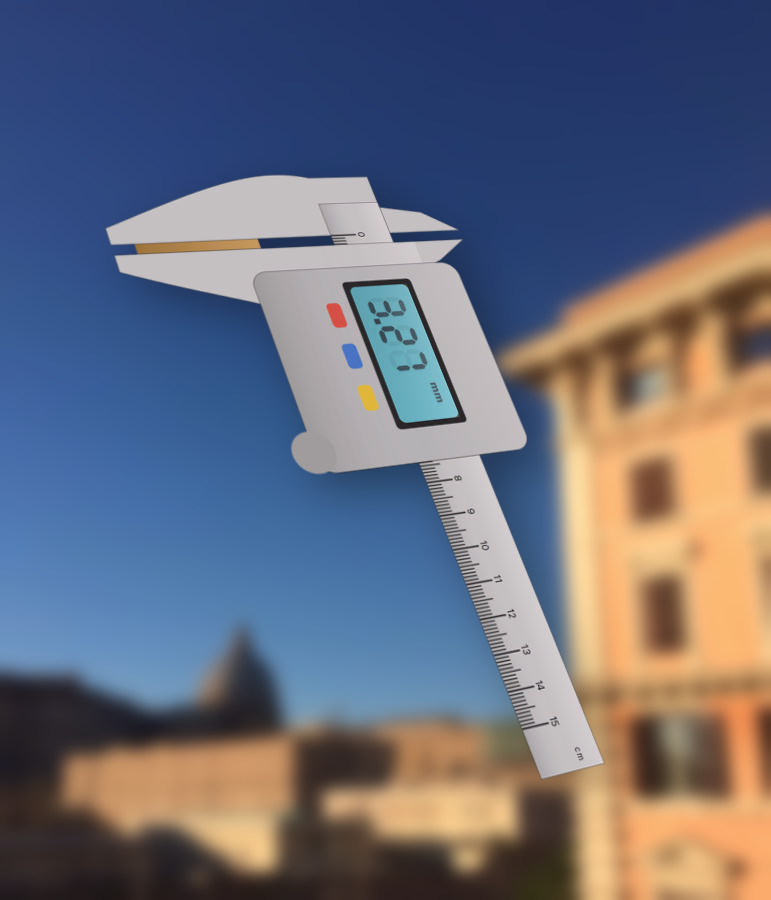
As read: 3.27; mm
